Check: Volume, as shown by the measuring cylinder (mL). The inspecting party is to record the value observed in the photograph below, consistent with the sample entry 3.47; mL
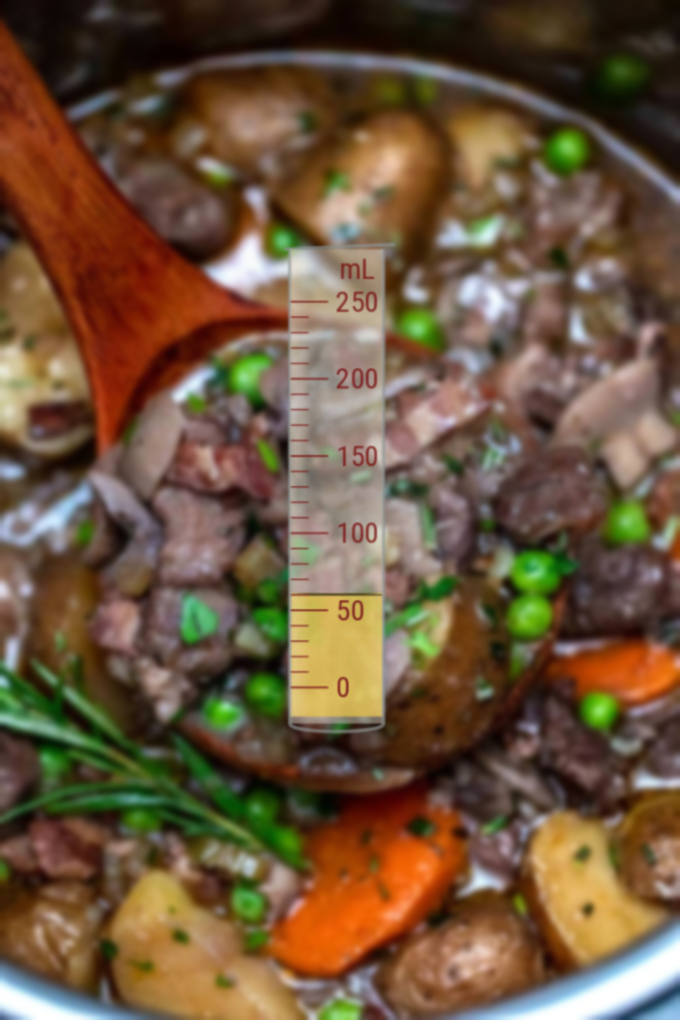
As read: 60; mL
